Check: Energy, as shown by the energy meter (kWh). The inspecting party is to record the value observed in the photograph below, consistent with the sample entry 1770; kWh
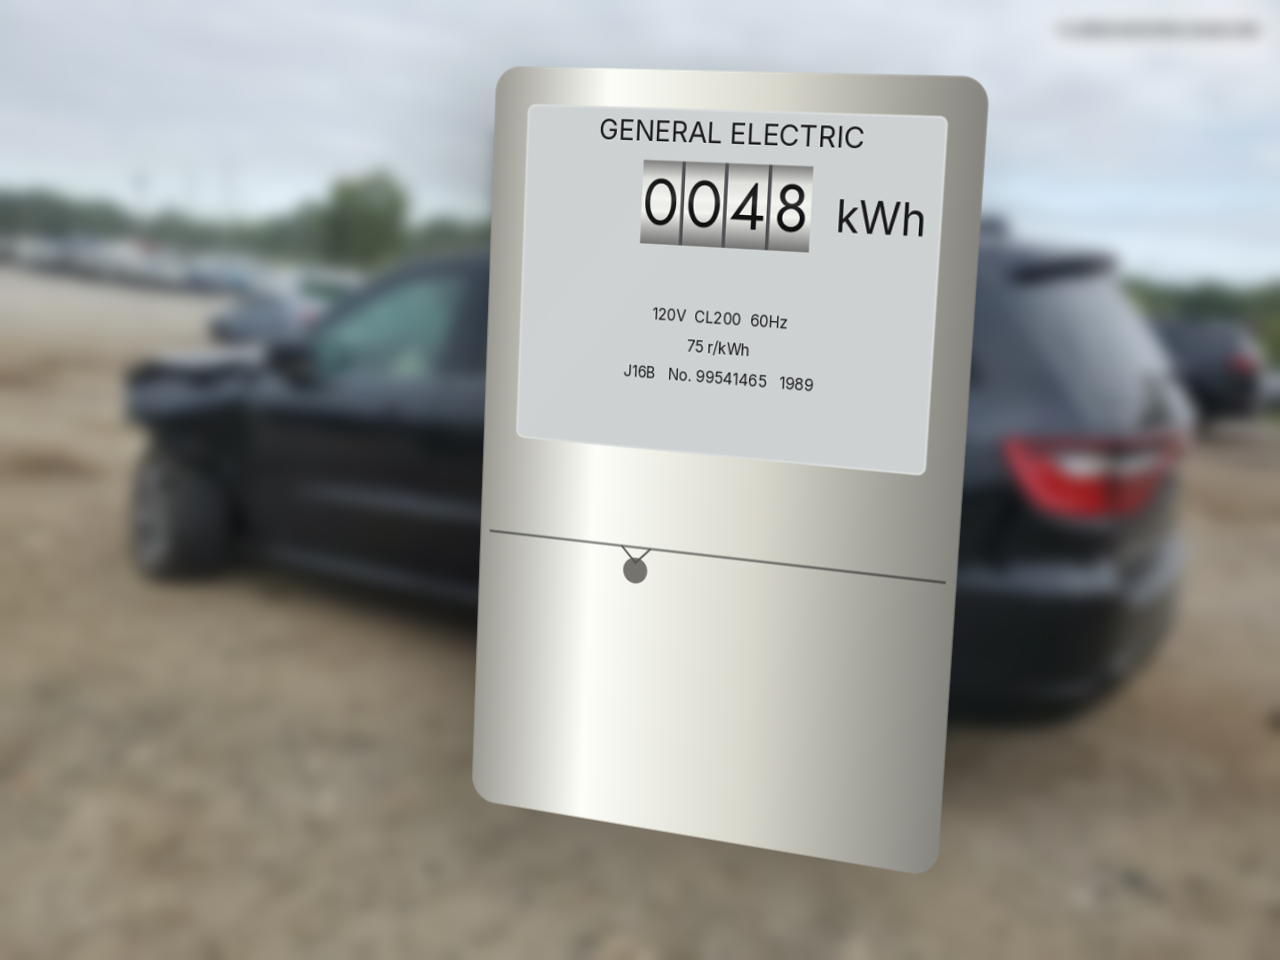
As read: 48; kWh
